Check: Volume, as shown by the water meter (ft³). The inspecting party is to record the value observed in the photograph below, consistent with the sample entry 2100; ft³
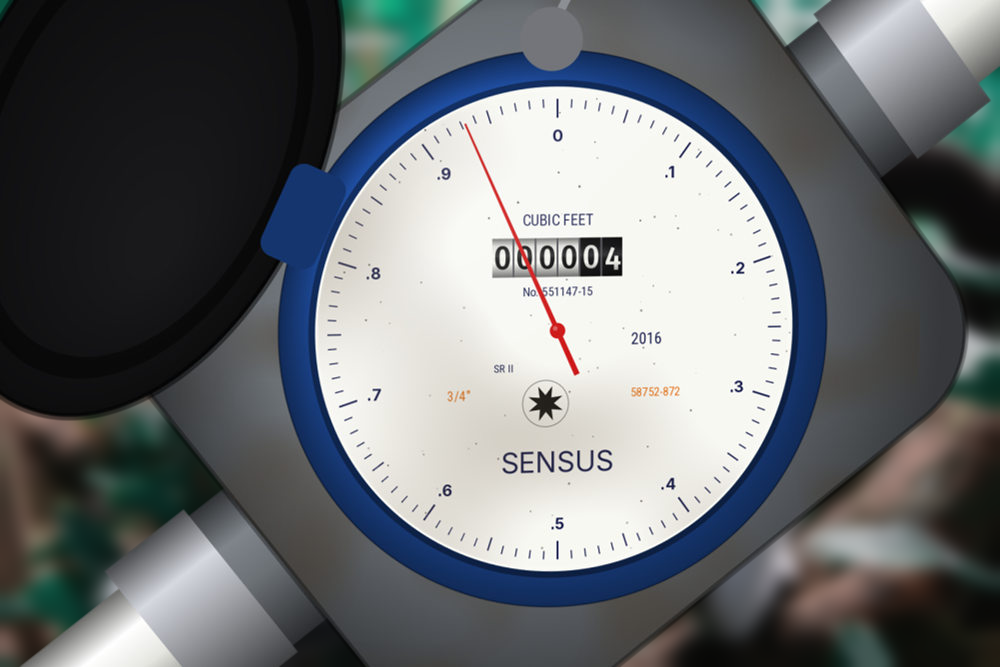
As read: 3.93; ft³
